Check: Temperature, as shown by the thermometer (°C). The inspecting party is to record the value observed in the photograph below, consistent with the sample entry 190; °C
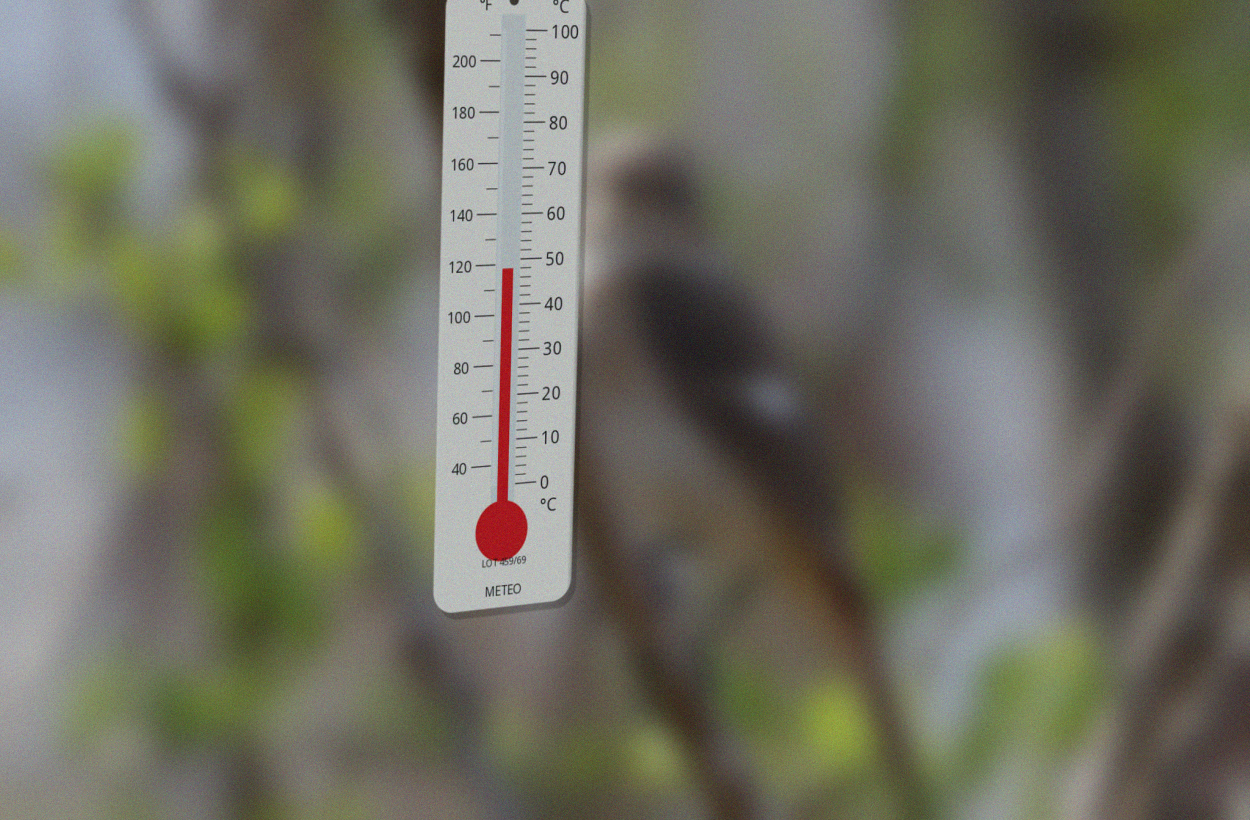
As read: 48; °C
